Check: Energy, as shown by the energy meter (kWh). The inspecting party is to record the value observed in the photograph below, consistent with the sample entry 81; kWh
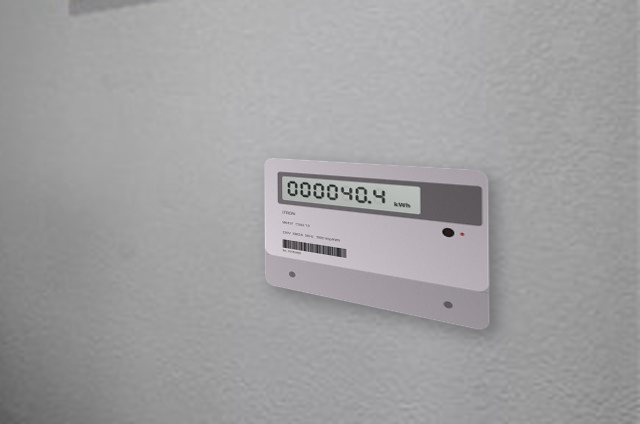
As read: 40.4; kWh
